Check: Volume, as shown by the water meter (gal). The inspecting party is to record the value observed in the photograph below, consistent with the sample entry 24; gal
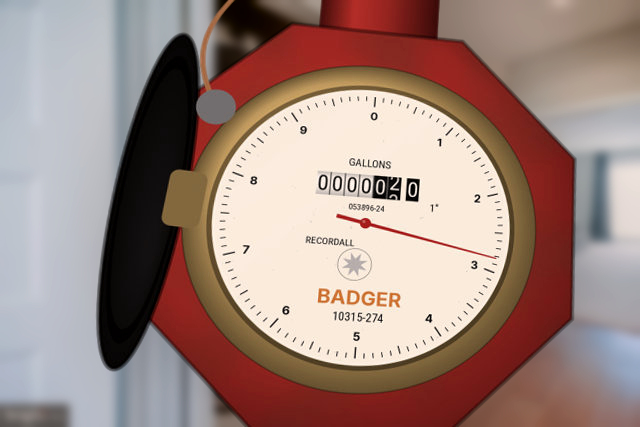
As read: 22.8; gal
